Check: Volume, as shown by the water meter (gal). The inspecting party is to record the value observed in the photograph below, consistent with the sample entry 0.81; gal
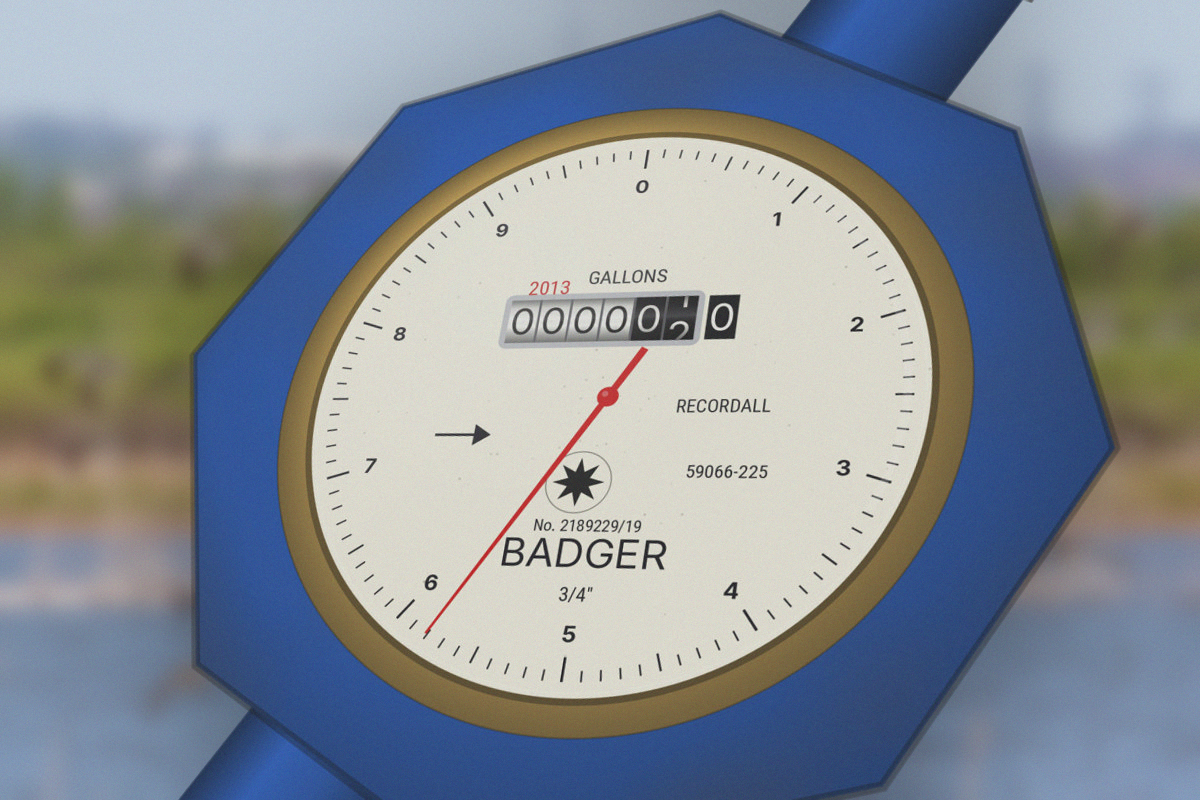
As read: 15.8; gal
